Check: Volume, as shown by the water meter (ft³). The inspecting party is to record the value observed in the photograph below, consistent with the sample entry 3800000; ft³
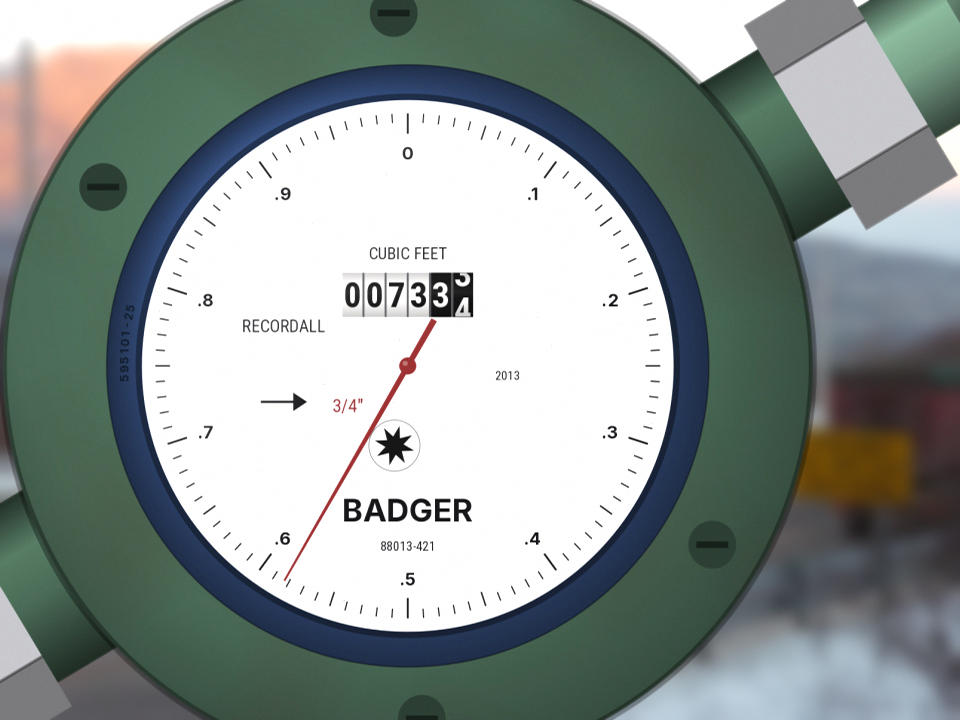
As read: 7333.58; ft³
